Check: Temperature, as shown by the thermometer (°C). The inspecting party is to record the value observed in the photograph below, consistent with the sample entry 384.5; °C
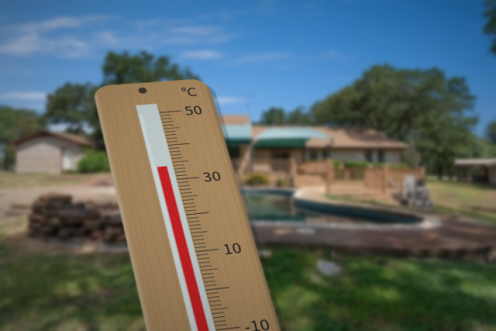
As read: 34; °C
